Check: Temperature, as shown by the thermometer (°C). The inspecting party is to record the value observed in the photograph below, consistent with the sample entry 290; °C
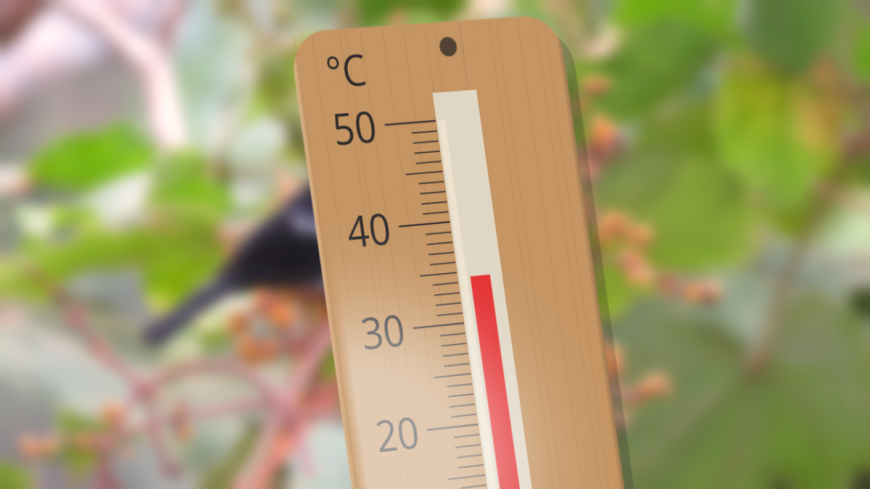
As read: 34.5; °C
